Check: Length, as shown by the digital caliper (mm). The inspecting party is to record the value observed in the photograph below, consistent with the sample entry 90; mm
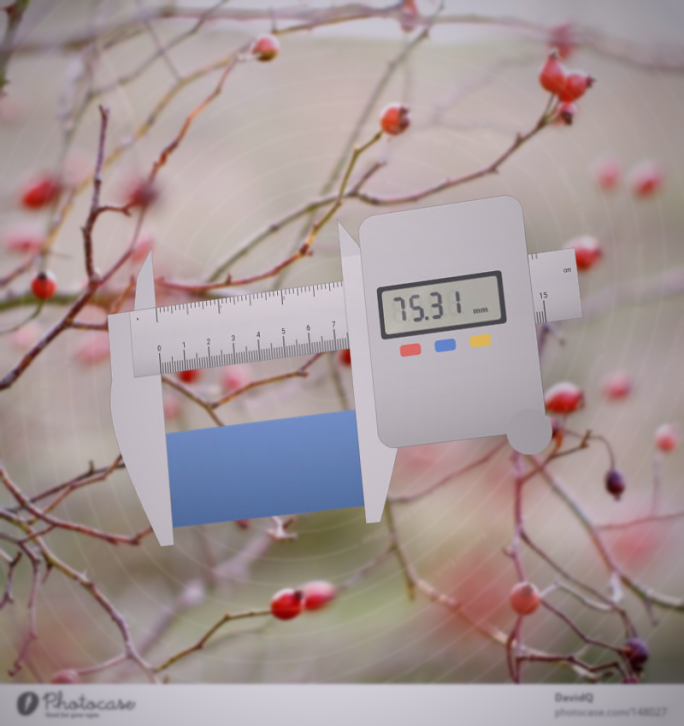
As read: 75.31; mm
